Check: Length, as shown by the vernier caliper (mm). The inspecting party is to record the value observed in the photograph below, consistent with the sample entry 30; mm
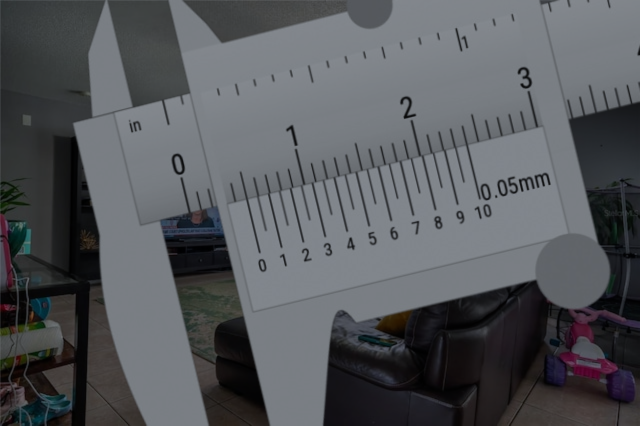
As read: 5.0; mm
